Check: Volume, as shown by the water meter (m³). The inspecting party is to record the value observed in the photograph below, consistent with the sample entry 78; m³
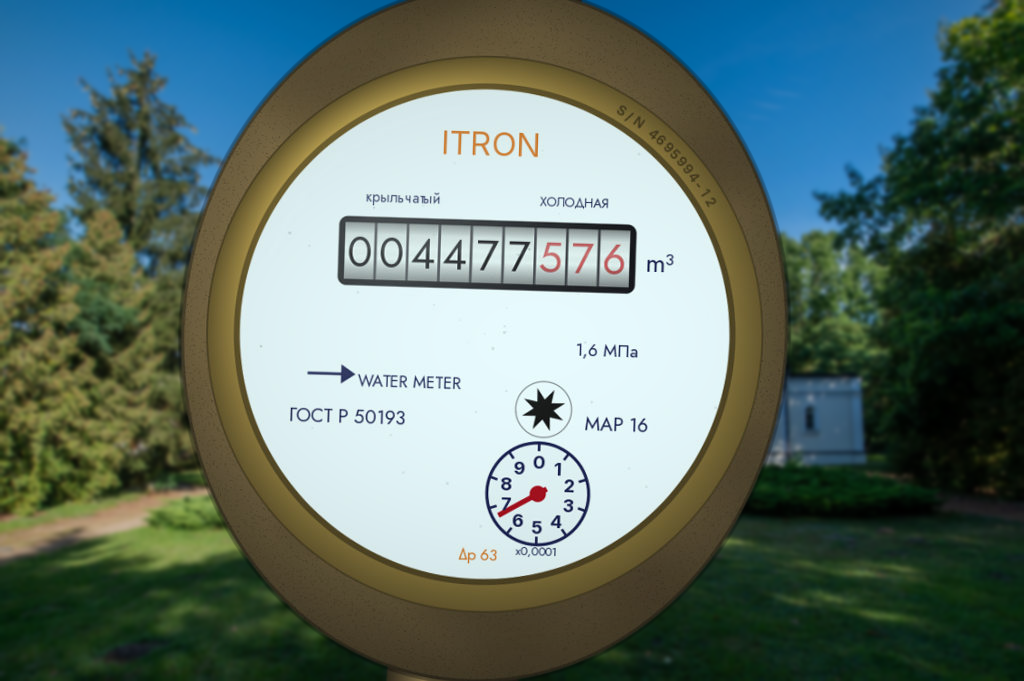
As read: 4477.5766; m³
